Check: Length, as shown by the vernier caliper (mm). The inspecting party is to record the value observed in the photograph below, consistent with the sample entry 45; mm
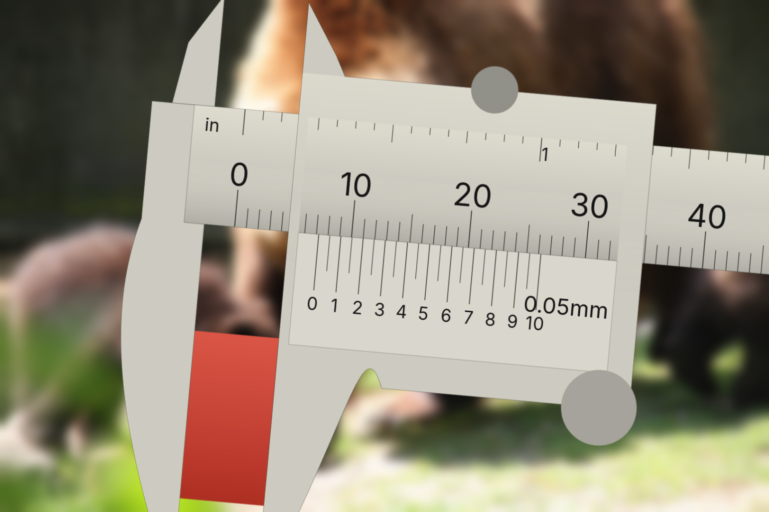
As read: 7.2; mm
